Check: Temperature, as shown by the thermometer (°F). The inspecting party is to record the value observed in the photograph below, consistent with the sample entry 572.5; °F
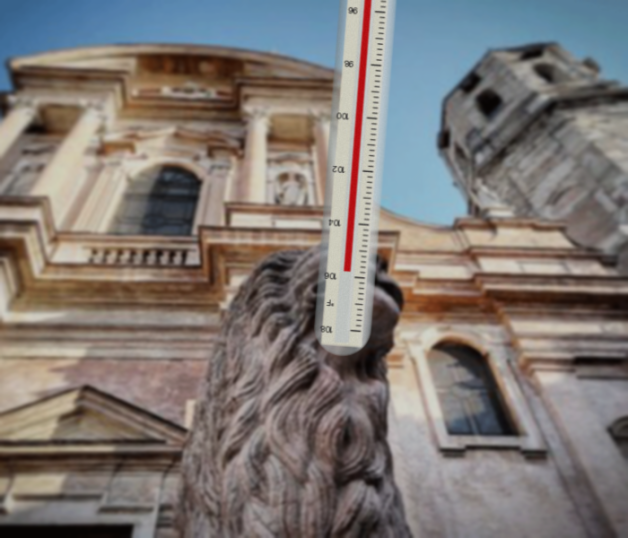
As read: 105.8; °F
